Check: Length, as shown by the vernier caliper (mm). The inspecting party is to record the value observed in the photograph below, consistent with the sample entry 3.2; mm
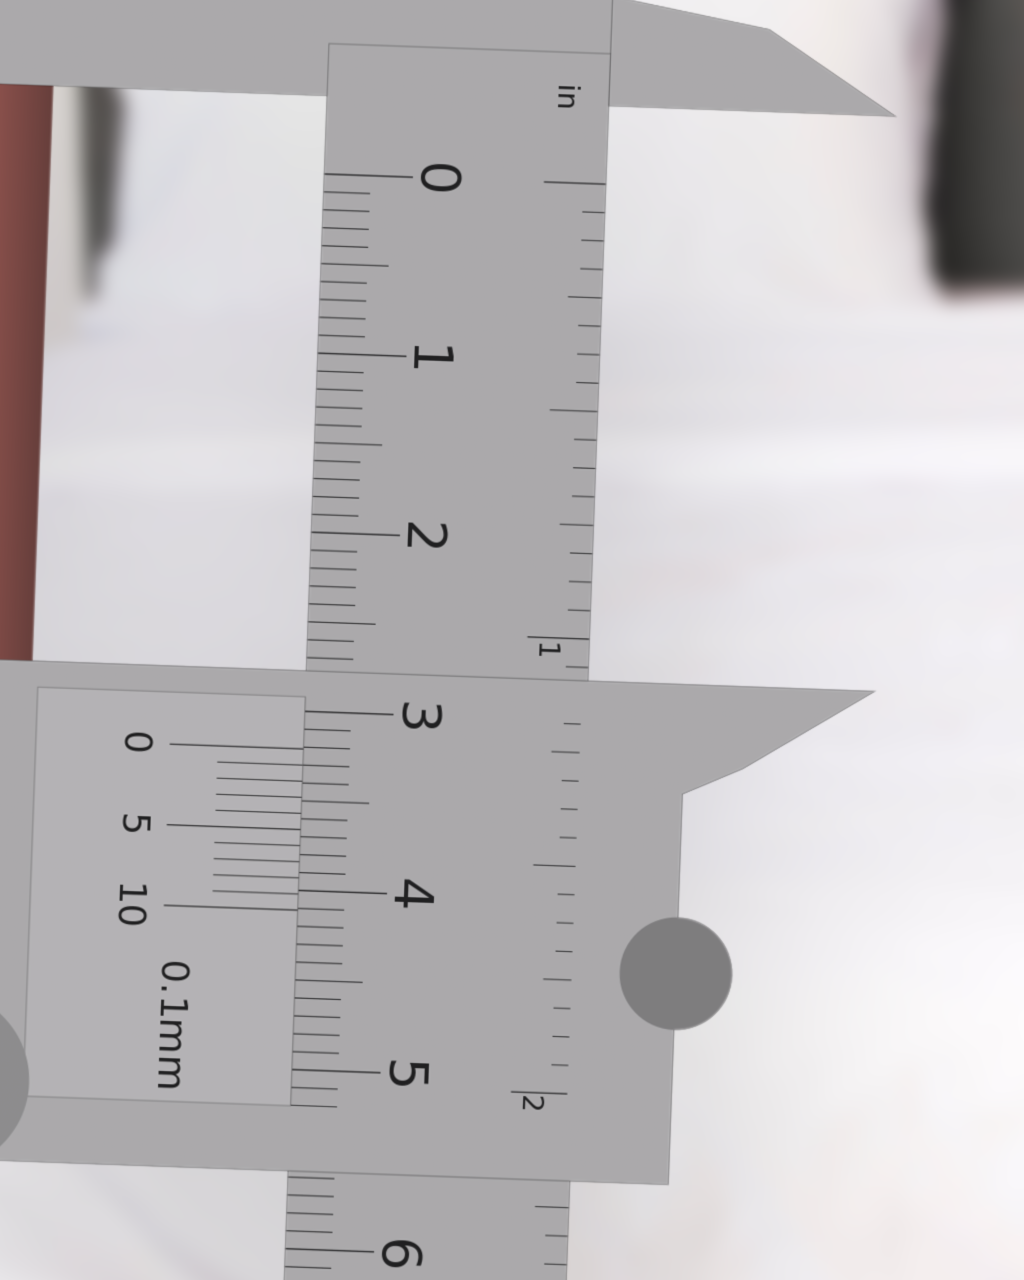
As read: 32.1; mm
